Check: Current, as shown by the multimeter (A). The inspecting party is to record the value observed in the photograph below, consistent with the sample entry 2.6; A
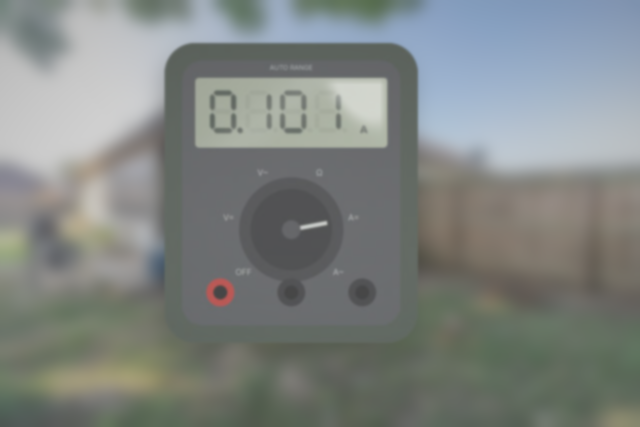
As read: 0.101; A
